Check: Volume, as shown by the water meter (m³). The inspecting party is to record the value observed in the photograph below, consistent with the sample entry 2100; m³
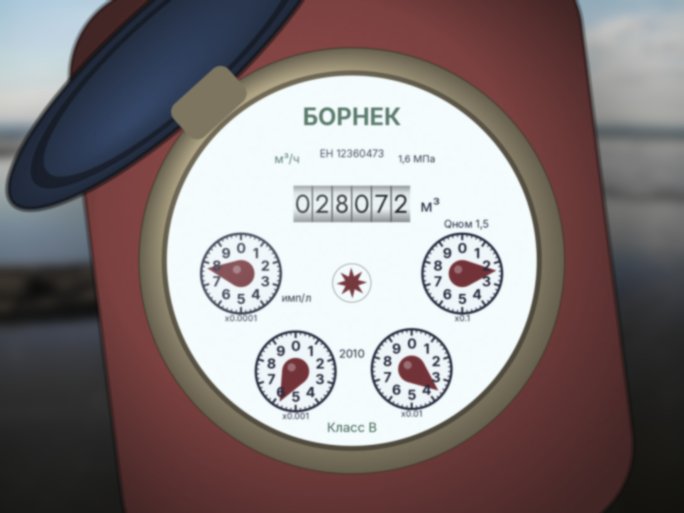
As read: 28072.2357; m³
